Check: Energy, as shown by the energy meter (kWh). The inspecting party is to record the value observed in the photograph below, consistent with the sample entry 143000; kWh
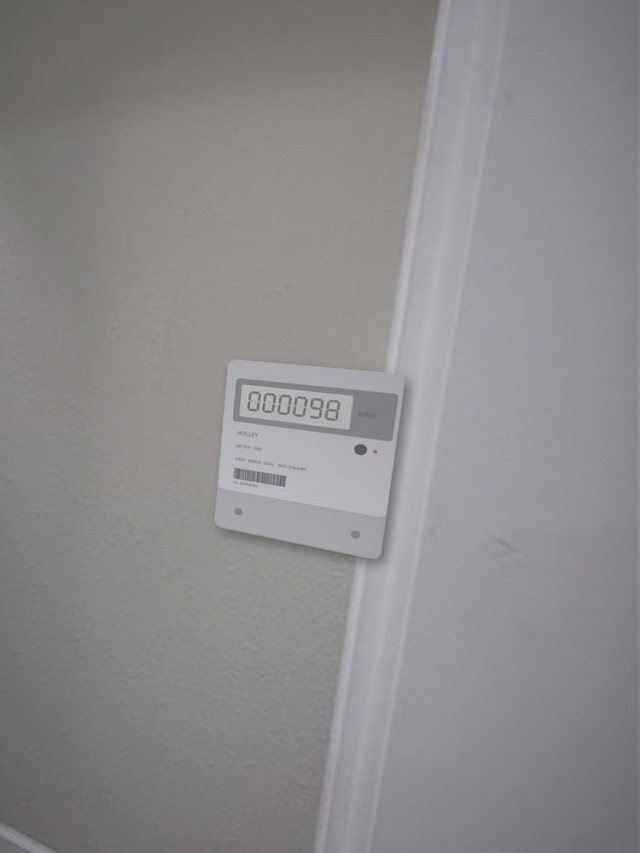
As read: 98; kWh
